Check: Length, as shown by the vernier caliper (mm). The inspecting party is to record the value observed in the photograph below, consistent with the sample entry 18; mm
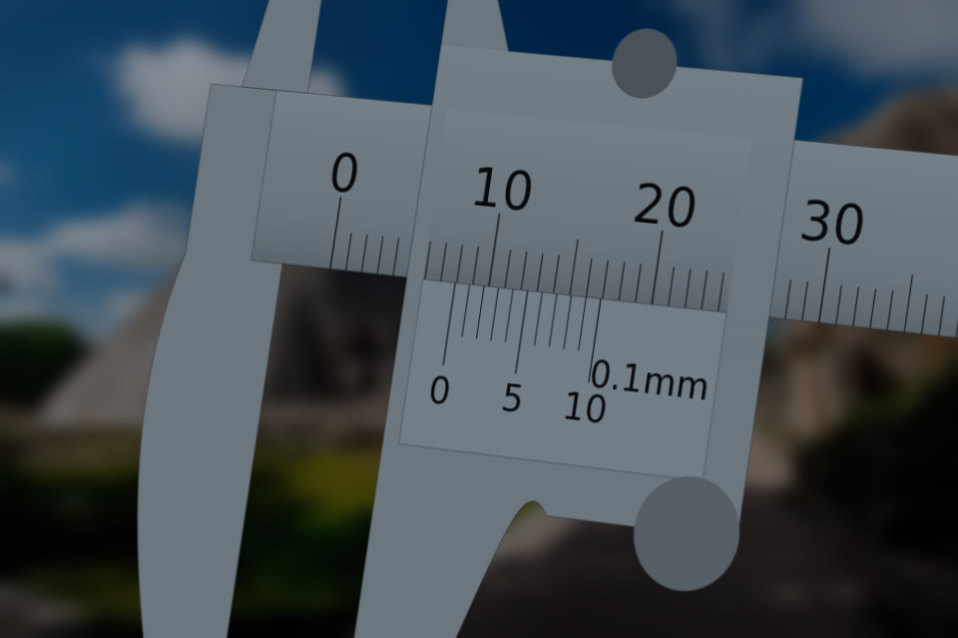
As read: 7.9; mm
